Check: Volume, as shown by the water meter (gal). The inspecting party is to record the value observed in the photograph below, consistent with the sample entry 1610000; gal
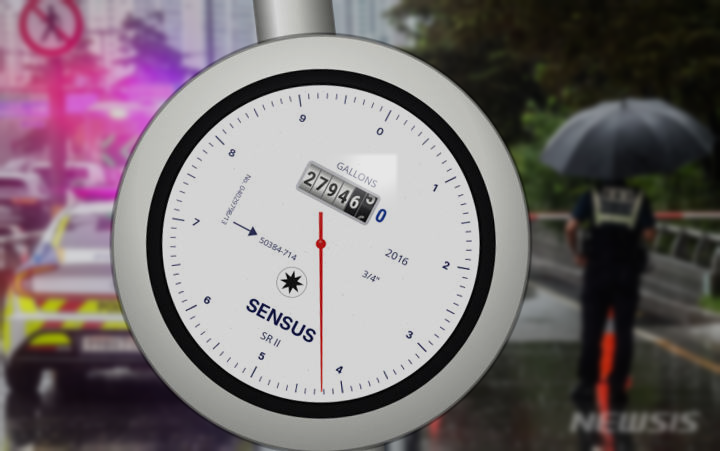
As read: 2794654.2; gal
